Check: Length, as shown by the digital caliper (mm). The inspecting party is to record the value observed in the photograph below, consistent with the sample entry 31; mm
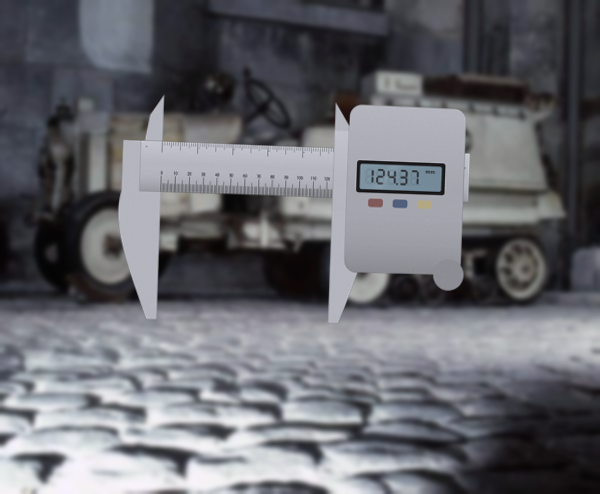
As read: 124.37; mm
